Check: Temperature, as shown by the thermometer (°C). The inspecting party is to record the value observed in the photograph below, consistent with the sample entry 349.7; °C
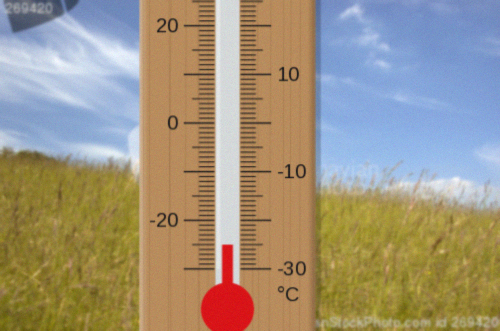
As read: -25; °C
